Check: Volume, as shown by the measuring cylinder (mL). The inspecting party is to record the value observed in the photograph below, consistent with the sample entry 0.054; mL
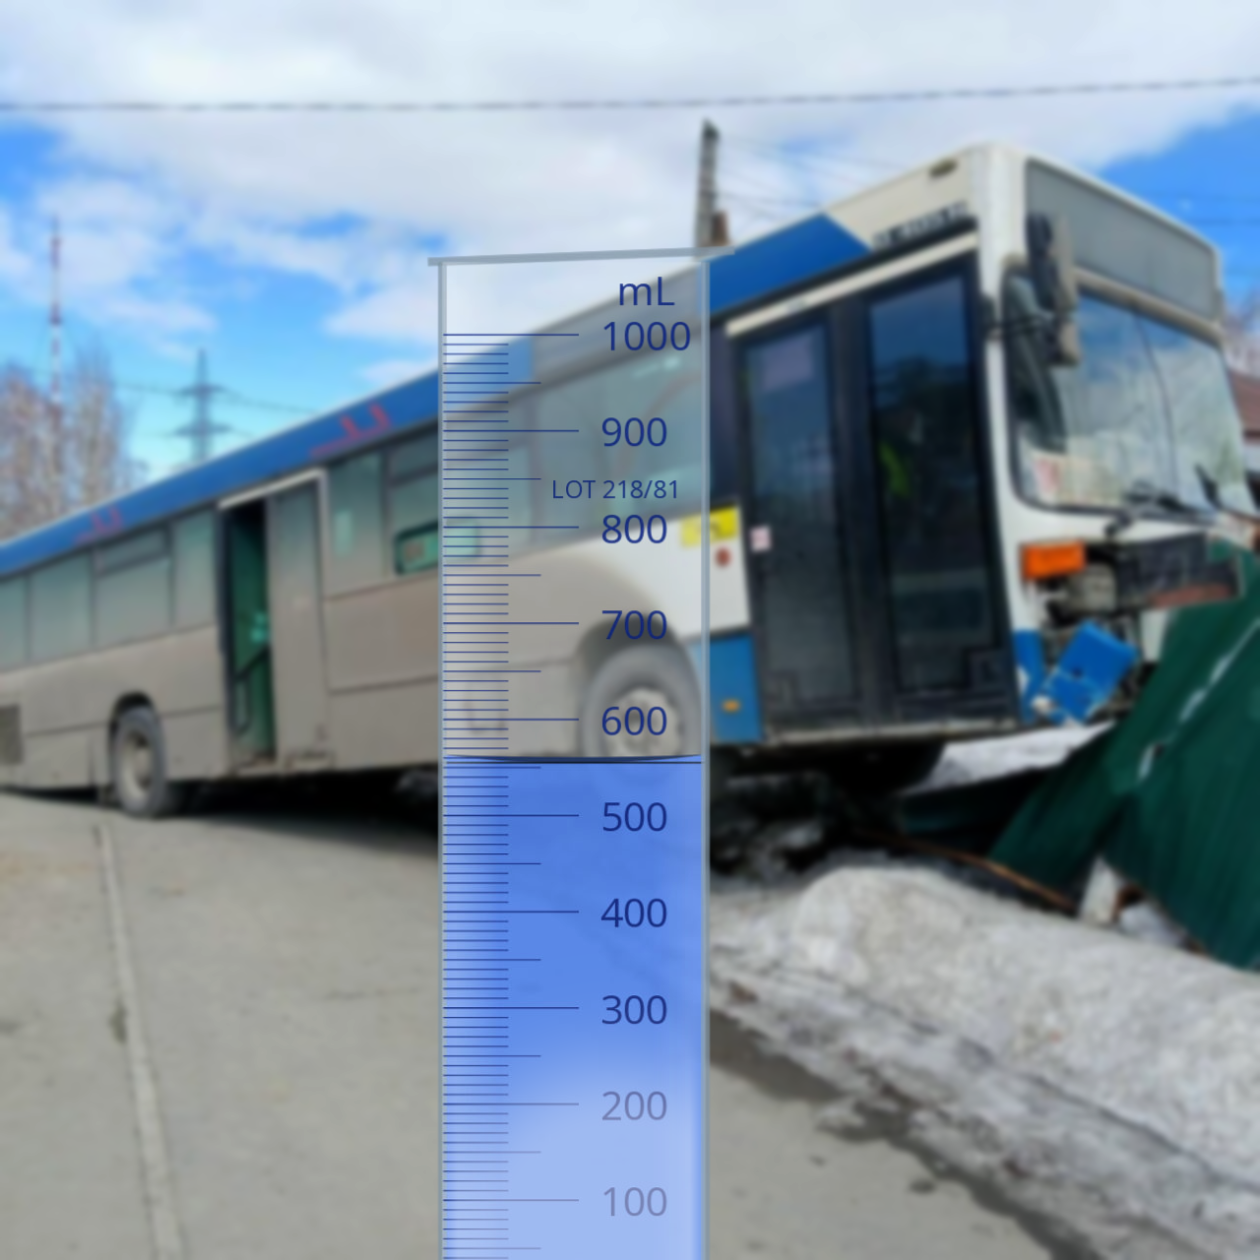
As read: 555; mL
